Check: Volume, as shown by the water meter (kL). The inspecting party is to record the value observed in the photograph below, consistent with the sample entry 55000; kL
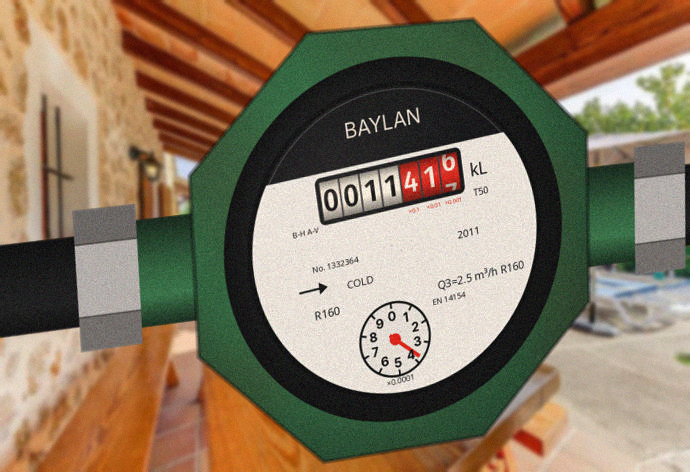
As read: 11.4163; kL
